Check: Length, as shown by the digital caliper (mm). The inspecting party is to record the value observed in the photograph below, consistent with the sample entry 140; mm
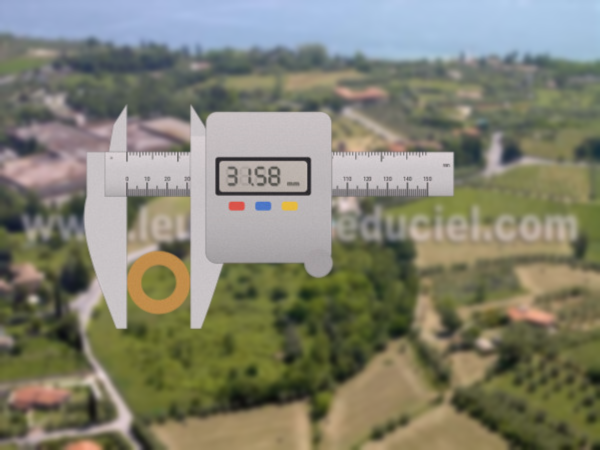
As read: 31.58; mm
